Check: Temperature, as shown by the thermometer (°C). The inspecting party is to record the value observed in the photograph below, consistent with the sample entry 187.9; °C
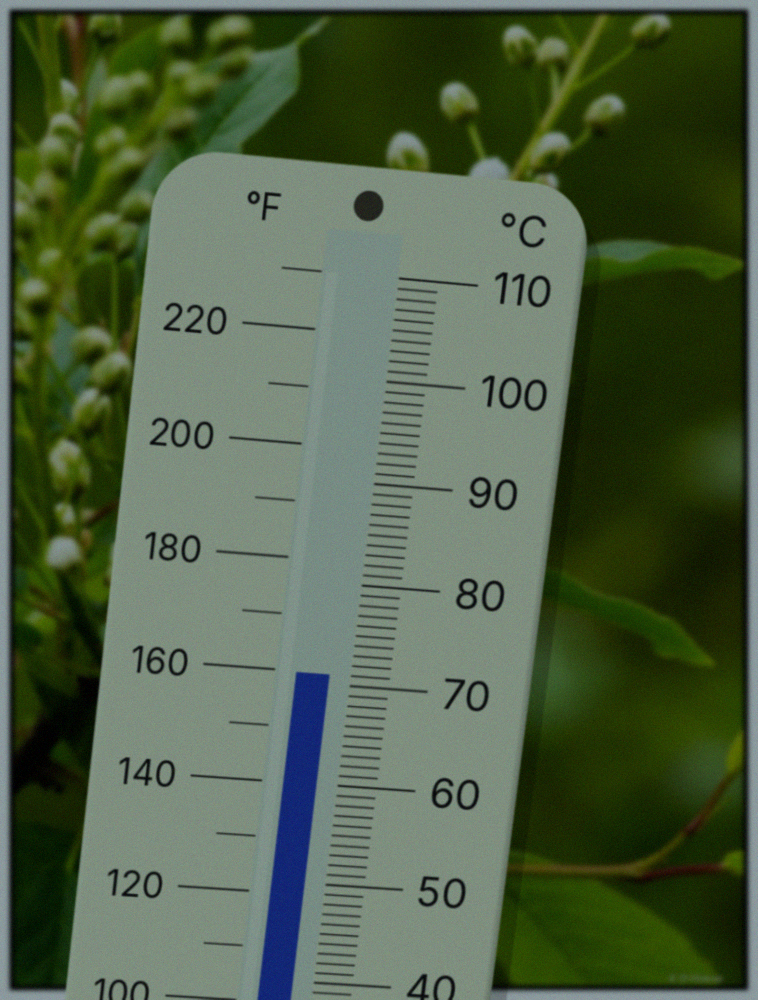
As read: 71; °C
